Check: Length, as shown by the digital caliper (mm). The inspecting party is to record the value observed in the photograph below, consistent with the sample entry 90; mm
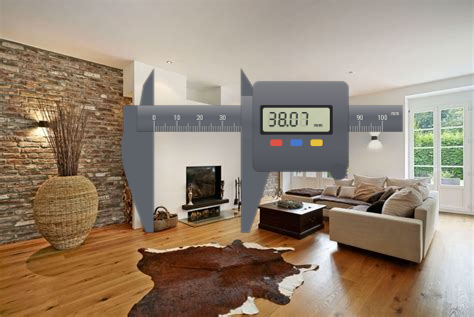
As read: 38.07; mm
